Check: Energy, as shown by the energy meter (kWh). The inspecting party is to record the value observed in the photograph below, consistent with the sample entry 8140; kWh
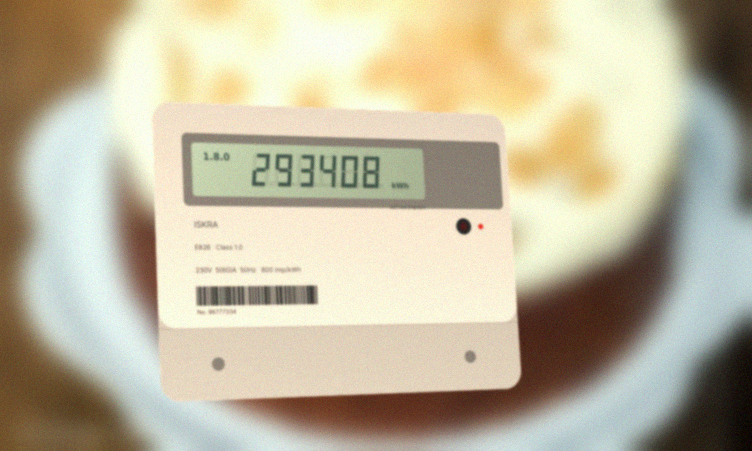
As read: 293408; kWh
